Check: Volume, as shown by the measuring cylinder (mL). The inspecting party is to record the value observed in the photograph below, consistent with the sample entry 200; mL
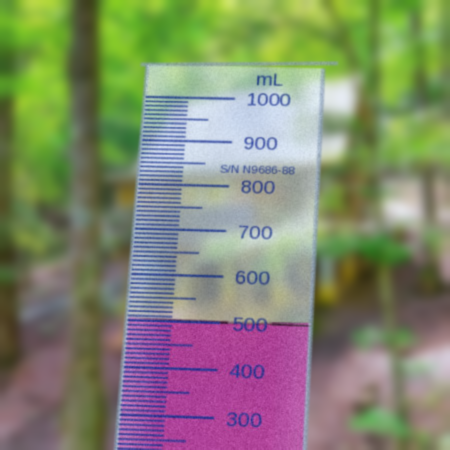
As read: 500; mL
